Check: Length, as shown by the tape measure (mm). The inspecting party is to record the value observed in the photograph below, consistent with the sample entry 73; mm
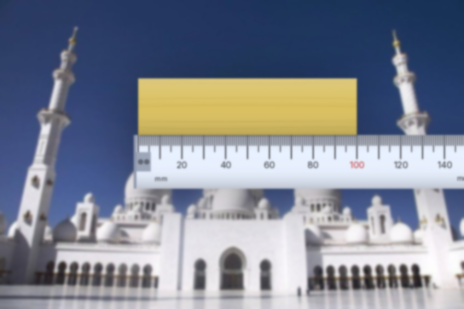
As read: 100; mm
